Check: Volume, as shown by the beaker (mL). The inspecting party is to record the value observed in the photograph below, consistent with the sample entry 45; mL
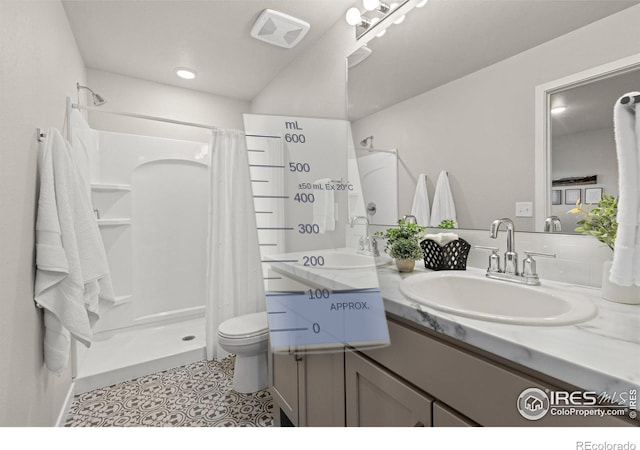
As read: 100; mL
